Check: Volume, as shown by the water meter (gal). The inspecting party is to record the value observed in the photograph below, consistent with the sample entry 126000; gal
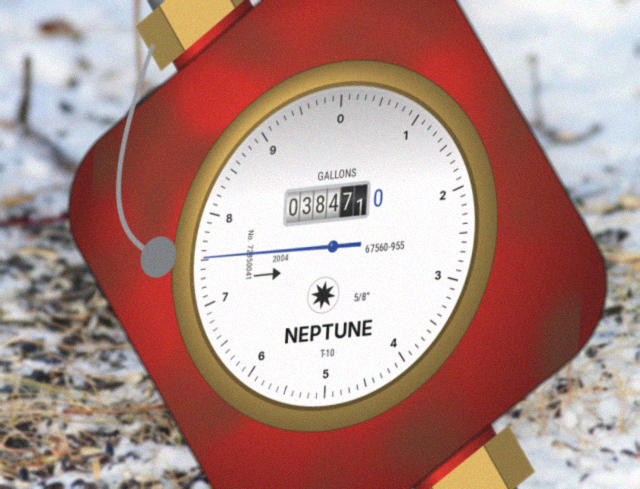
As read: 384707.5; gal
